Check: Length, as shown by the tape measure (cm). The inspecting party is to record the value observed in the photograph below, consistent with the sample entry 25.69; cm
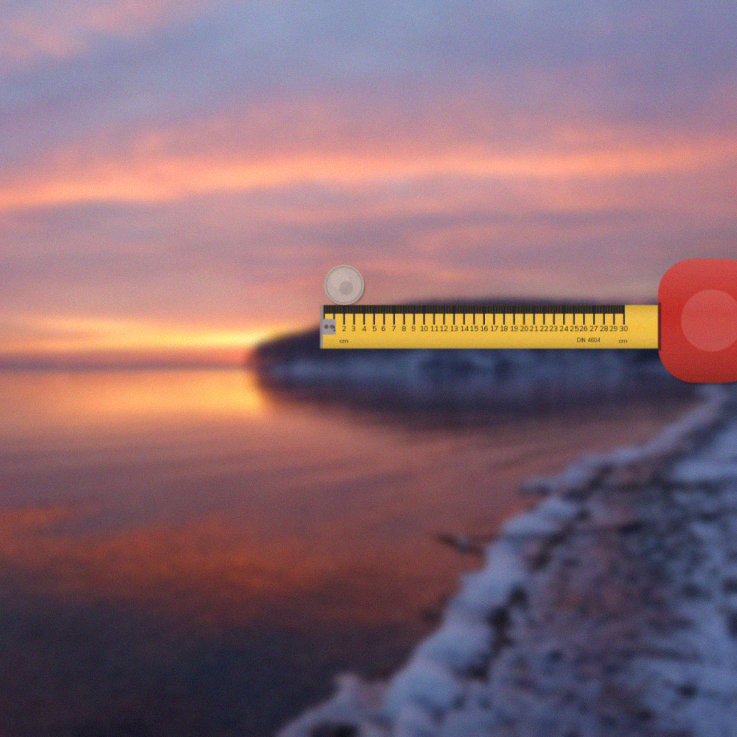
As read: 4; cm
